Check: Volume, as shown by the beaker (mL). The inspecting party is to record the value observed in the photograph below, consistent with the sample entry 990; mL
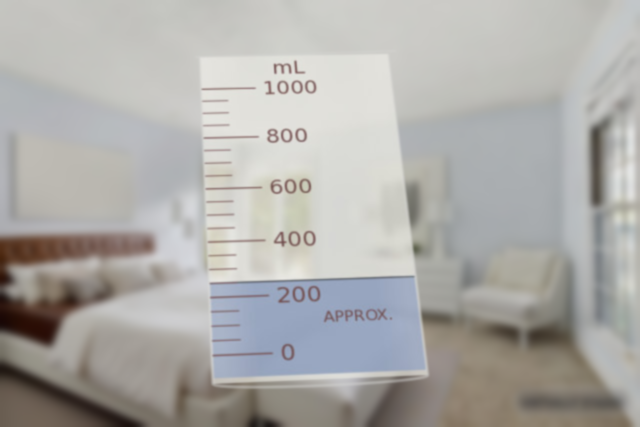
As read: 250; mL
